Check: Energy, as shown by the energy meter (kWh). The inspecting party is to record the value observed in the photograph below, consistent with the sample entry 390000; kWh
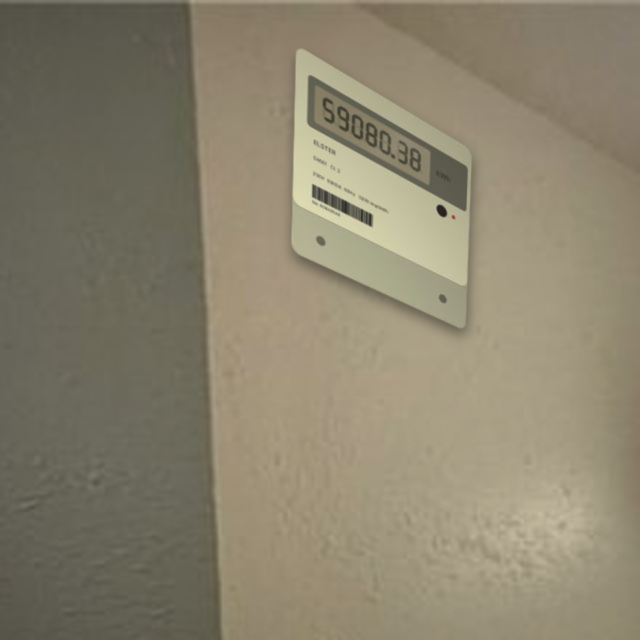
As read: 59080.38; kWh
